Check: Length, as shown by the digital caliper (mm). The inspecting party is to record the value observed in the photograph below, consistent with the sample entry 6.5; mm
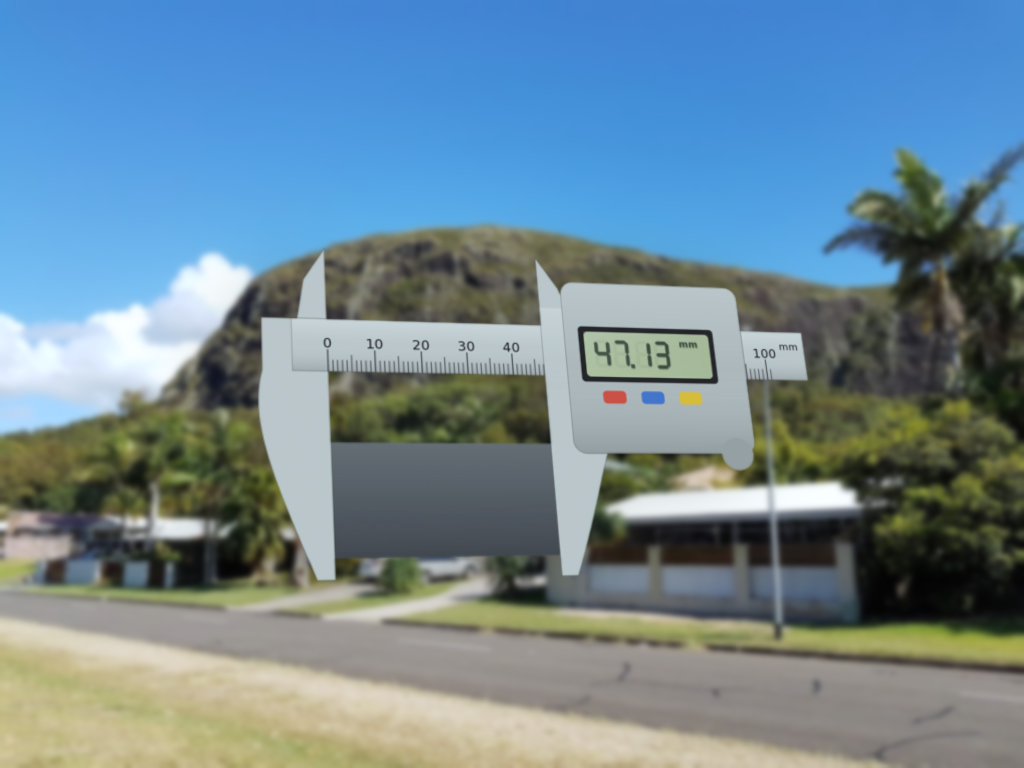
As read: 47.13; mm
